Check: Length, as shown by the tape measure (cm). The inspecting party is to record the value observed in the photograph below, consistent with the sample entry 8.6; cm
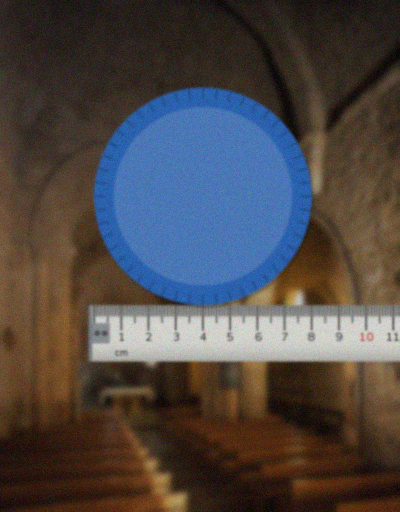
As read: 8; cm
